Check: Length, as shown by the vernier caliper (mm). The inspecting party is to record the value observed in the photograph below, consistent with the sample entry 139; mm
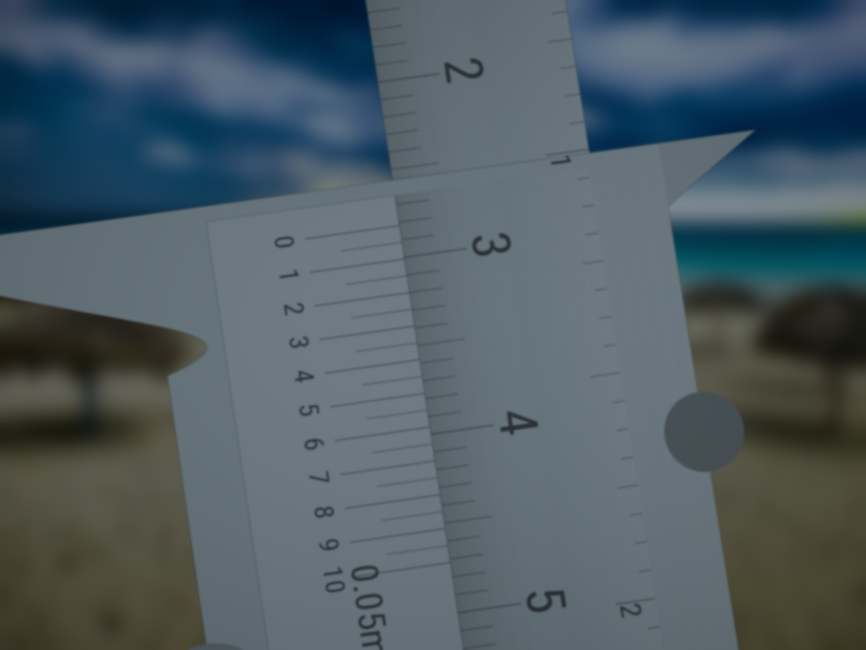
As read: 28.2; mm
